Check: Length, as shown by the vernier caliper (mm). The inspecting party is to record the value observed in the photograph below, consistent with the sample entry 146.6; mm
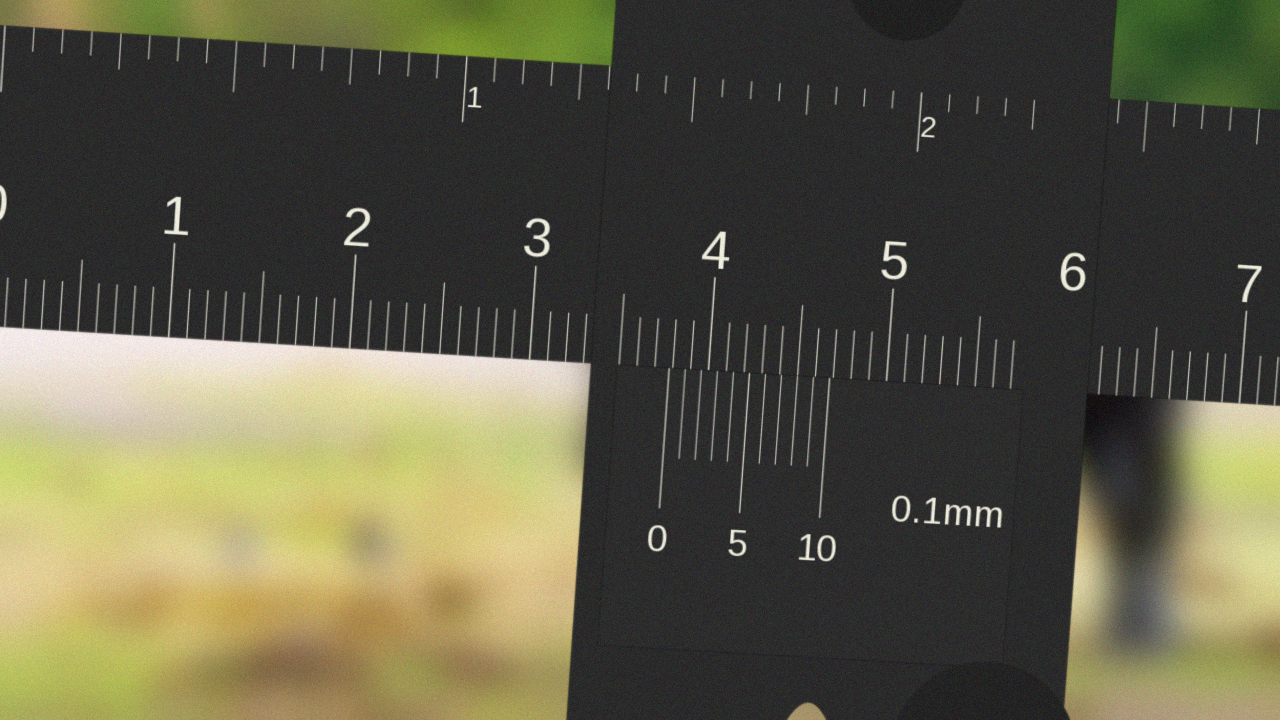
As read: 37.8; mm
